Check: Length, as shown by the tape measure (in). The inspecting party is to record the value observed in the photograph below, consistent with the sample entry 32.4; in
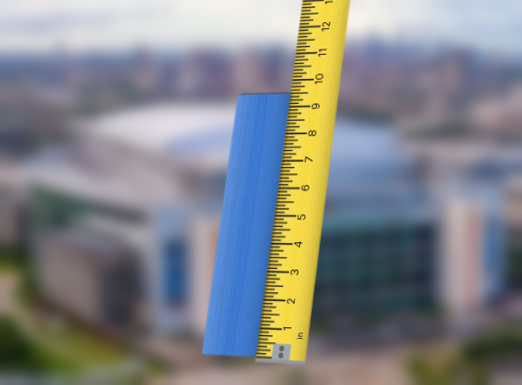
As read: 9.5; in
